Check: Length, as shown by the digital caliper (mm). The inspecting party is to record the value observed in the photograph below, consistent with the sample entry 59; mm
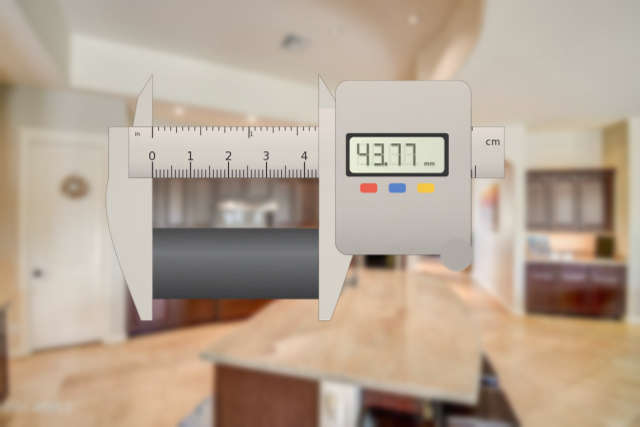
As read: 43.77; mm
